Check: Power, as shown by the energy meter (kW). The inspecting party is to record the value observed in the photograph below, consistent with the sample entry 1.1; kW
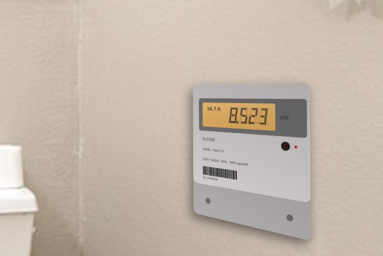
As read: 8.523; kW
